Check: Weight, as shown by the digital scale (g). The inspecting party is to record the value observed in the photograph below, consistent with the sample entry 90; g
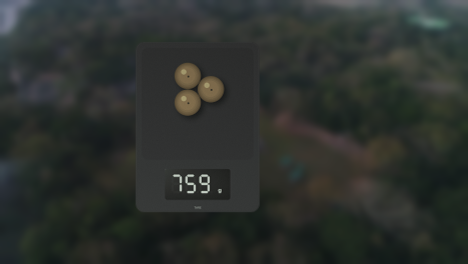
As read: 759; g
